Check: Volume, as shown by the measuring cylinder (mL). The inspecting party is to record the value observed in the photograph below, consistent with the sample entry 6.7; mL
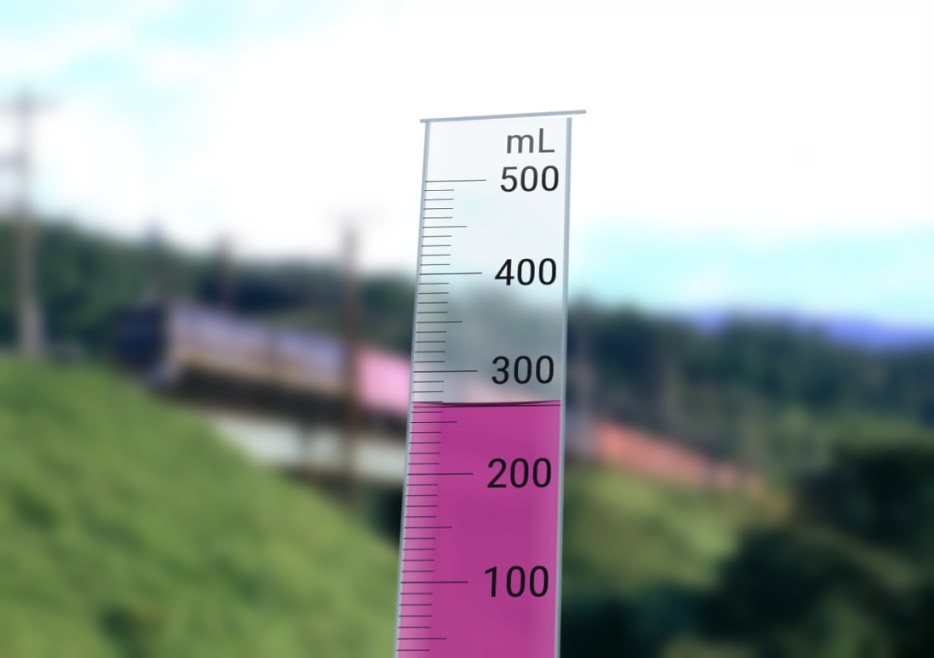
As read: 265; mL
